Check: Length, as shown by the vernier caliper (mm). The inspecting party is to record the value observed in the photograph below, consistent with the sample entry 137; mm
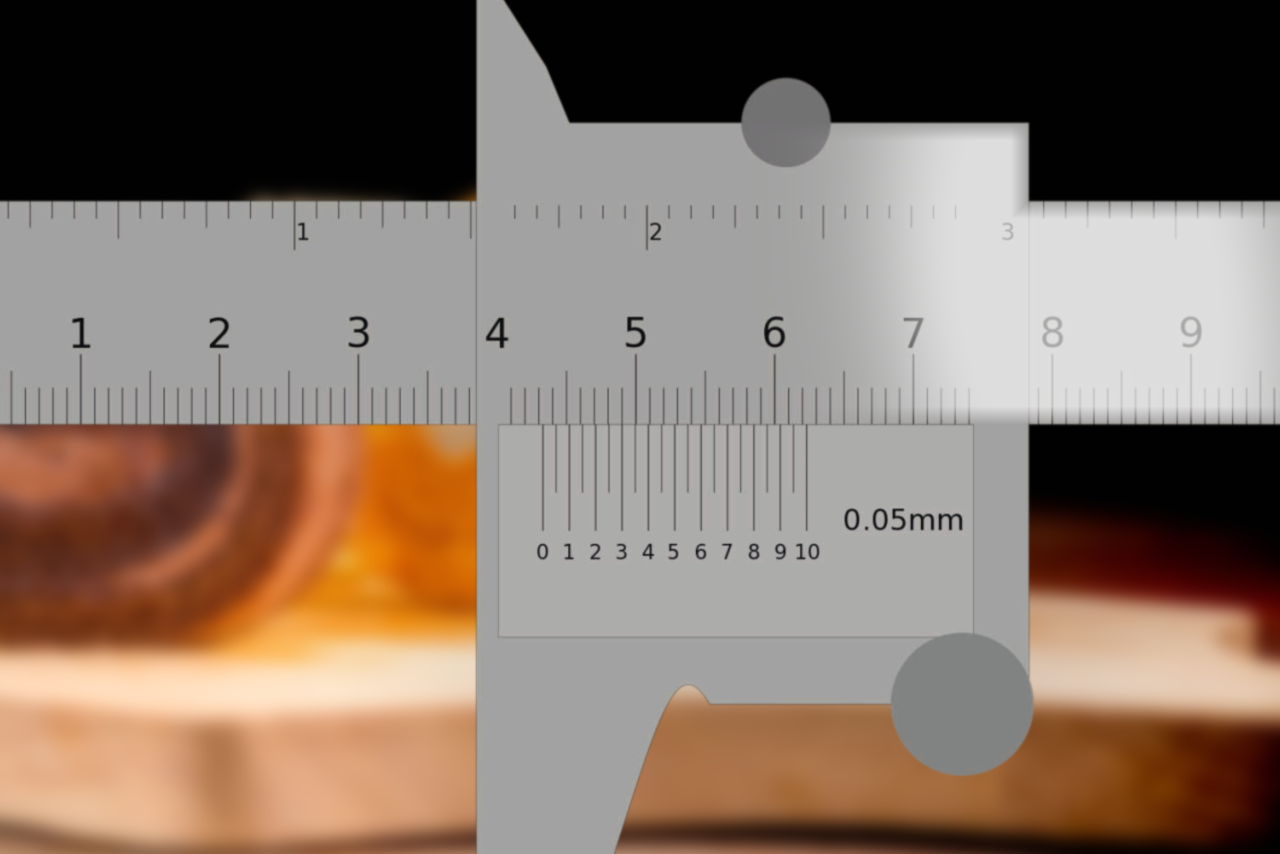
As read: 43.3; mm
